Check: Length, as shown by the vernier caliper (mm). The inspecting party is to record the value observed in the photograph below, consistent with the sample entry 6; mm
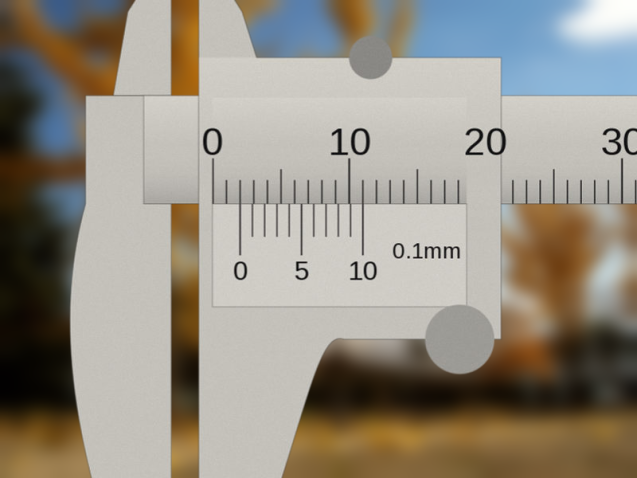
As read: 2.0; mm
